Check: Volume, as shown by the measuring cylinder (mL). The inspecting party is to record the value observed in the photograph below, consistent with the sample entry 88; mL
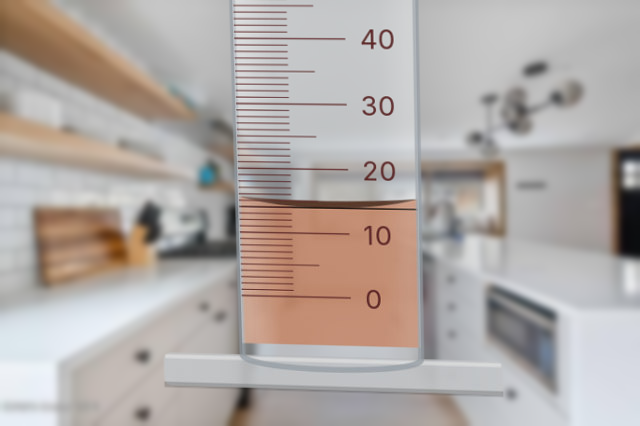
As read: 14; mL
